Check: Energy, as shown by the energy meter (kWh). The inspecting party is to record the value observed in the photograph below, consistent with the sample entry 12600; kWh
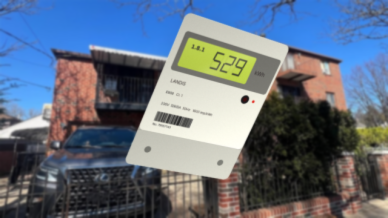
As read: 529; kWh
